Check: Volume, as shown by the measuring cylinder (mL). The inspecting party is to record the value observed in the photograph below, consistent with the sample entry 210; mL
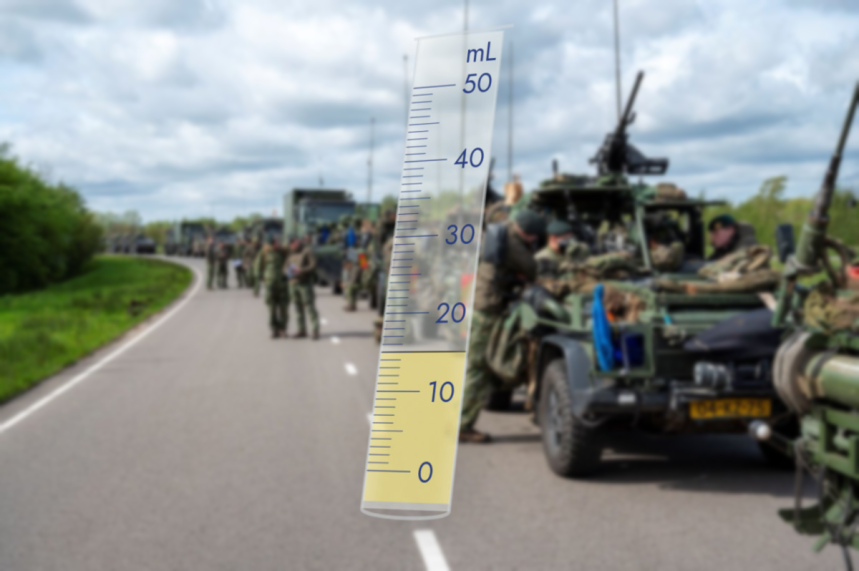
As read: 15; mL
